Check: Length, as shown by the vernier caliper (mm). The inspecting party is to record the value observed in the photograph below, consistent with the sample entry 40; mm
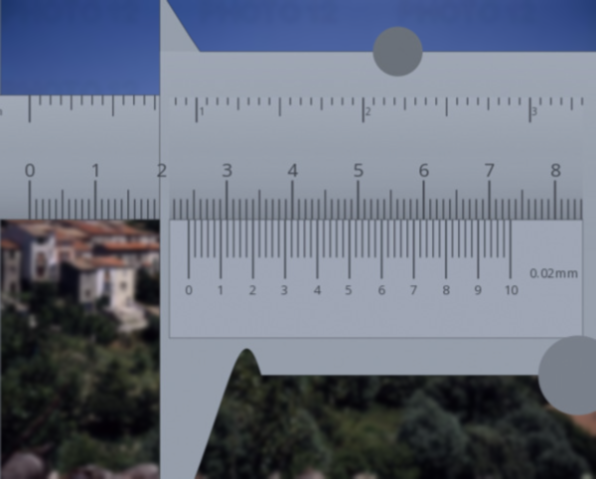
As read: 24.2; mm
